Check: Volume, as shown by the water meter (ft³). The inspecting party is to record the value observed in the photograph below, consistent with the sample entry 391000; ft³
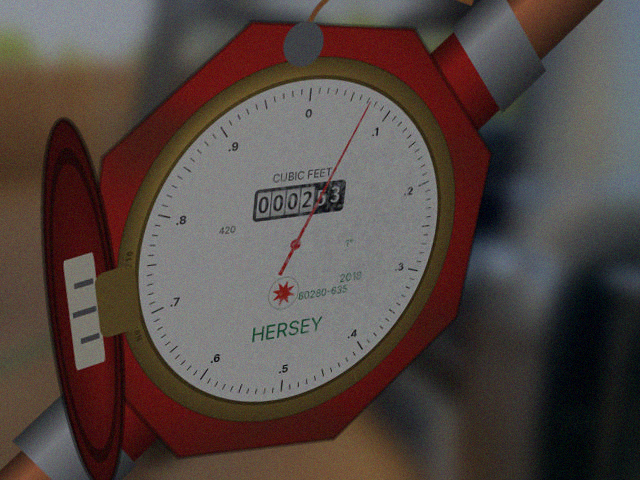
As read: 253.07; ft³
